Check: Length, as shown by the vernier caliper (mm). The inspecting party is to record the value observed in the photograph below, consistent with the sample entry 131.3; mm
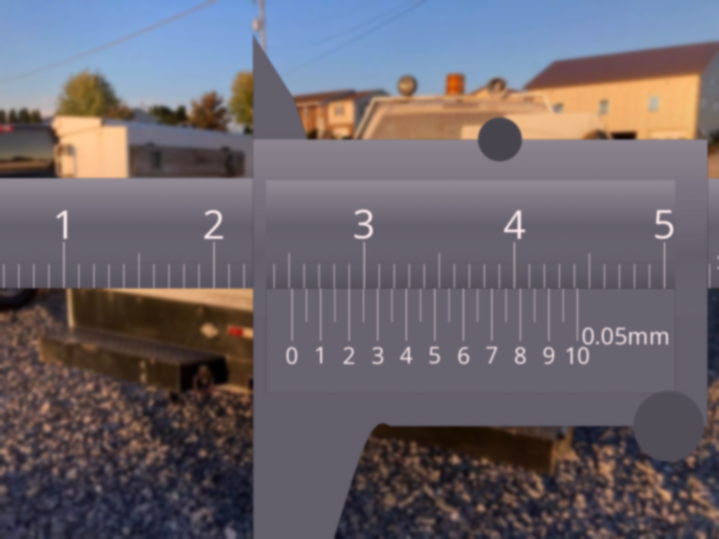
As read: 25.2; mm
